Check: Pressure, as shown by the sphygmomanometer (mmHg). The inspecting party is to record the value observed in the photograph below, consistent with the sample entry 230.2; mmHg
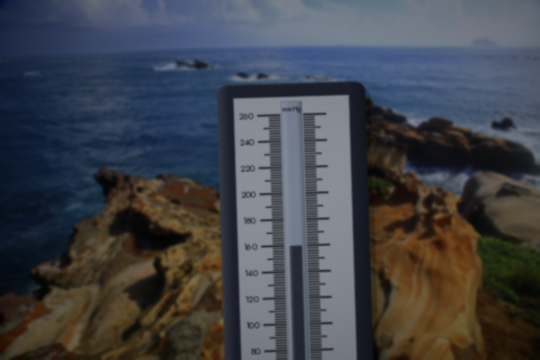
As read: 160; mmHg
